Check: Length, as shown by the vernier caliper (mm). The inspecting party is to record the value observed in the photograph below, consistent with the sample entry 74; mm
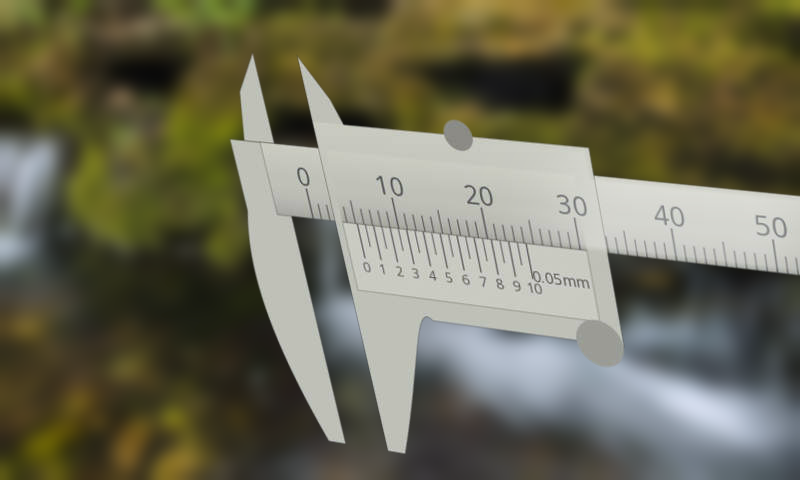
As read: 5.2; mm
